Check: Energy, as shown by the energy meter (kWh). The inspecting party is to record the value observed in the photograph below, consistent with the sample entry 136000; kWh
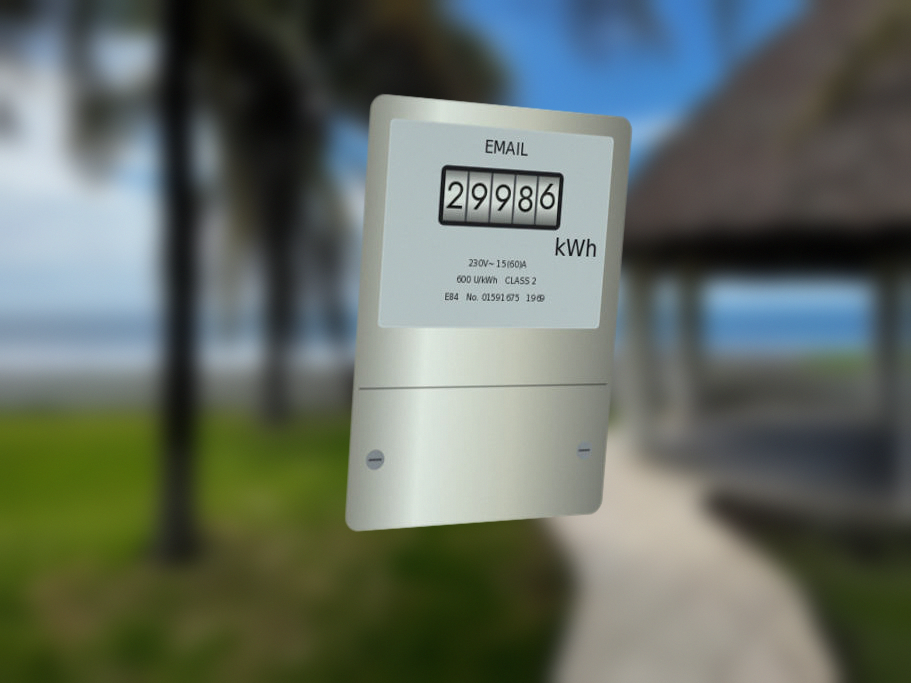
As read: 29986; kWh
